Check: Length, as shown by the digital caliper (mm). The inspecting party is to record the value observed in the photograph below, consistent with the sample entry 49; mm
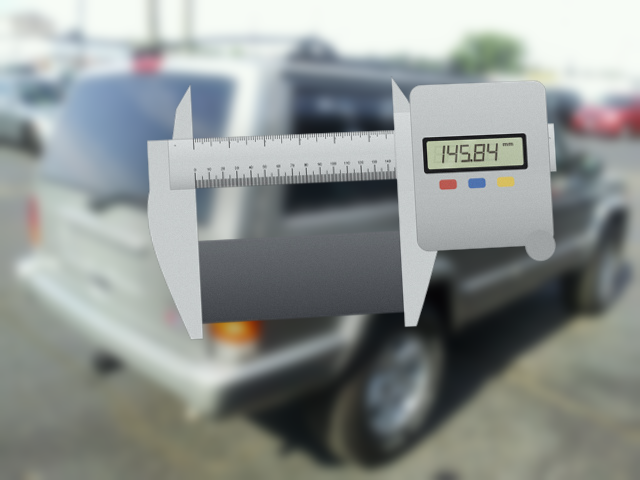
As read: 145.84; mm
